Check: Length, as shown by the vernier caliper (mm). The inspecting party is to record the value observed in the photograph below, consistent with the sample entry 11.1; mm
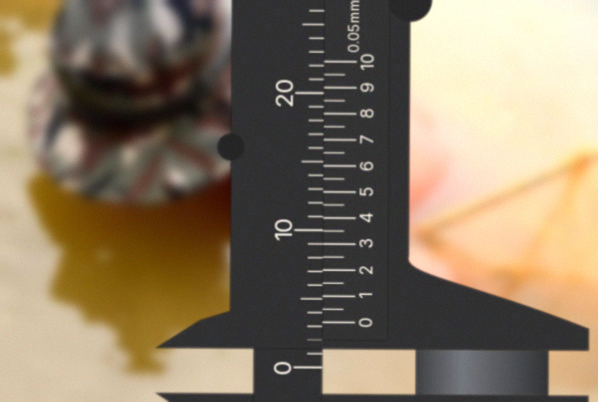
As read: 3.3; mm
